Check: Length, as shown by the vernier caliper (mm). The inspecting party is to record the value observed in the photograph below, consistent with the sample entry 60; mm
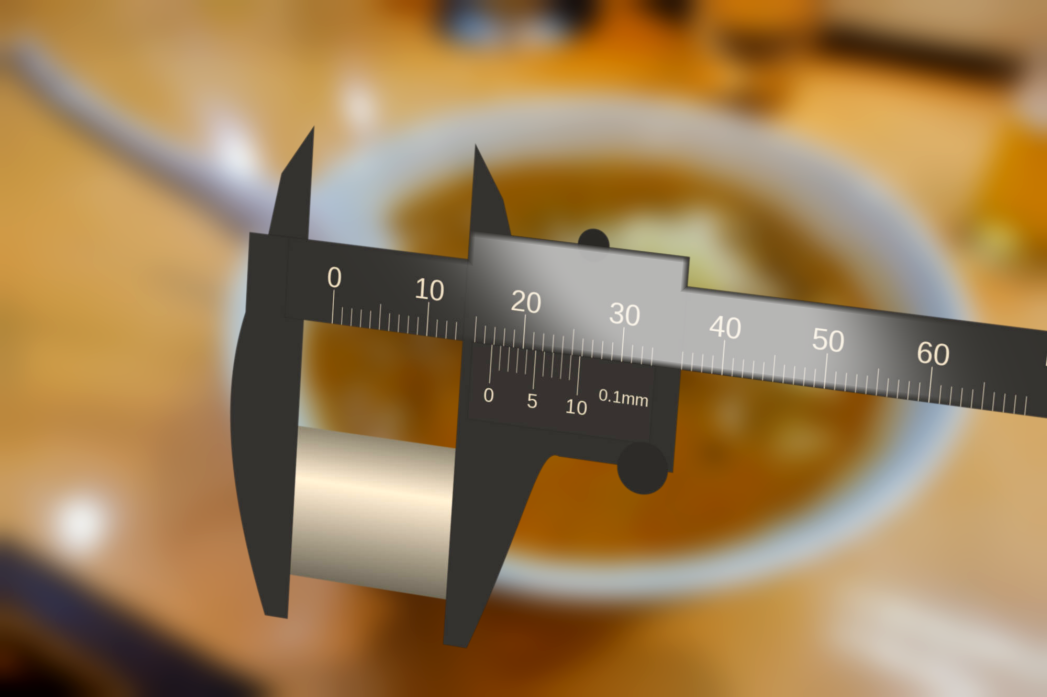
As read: 16.8; mm
